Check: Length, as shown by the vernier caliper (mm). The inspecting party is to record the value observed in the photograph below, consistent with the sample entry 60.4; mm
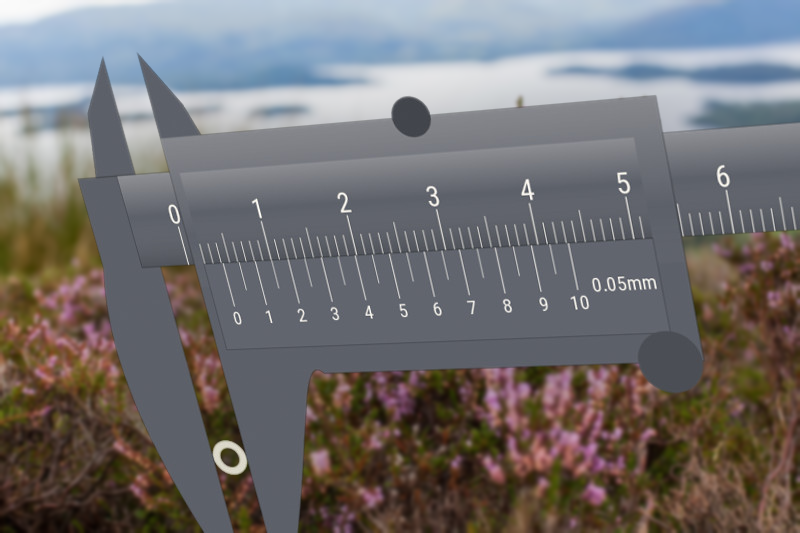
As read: 4.2; mm
